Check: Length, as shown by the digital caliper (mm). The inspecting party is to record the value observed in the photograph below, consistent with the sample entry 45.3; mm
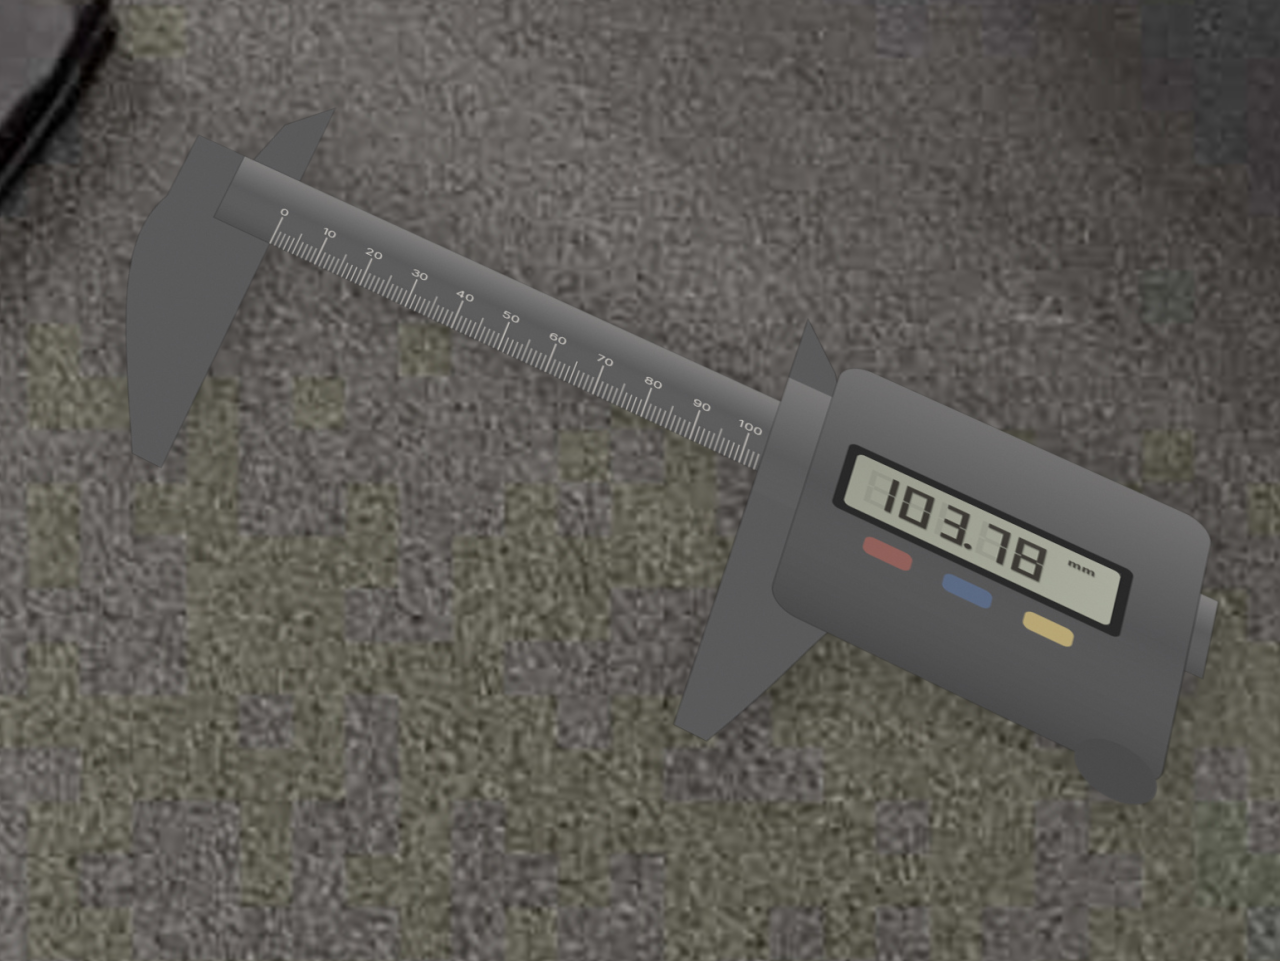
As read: 103.78; mm
